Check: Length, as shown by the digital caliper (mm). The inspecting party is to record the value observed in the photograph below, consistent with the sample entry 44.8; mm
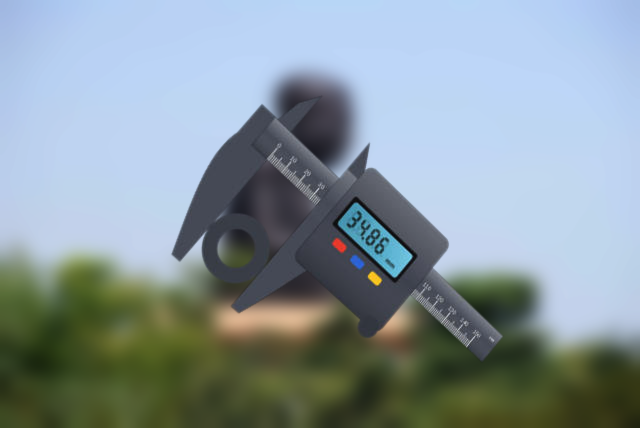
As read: 34.86; mm
